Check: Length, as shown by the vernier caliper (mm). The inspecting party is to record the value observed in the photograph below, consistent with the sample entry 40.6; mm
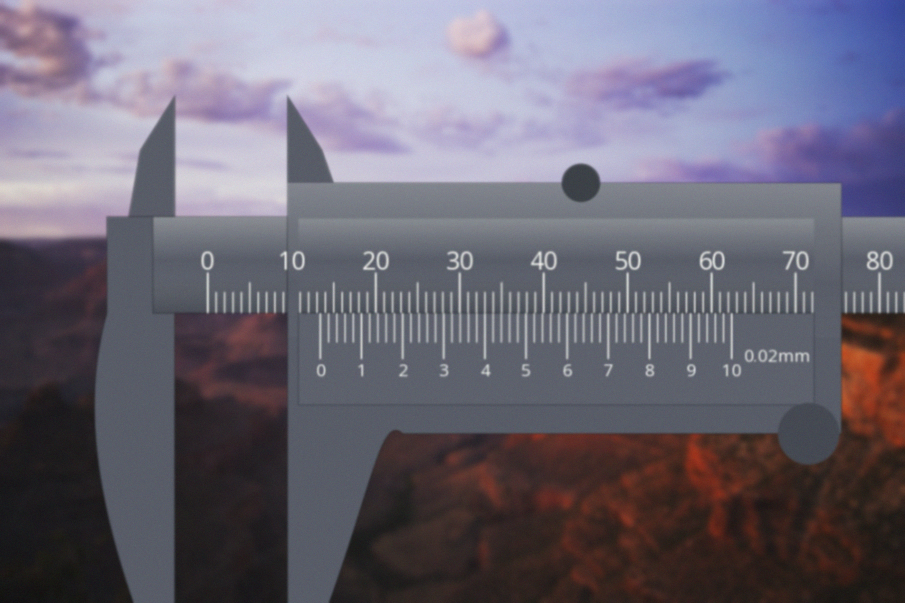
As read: 13.4; mm
